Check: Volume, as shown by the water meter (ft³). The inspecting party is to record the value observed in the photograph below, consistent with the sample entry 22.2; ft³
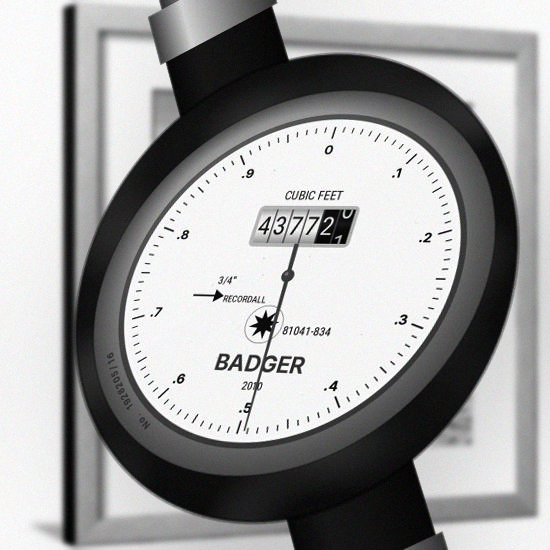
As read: 437720.49; ft³
